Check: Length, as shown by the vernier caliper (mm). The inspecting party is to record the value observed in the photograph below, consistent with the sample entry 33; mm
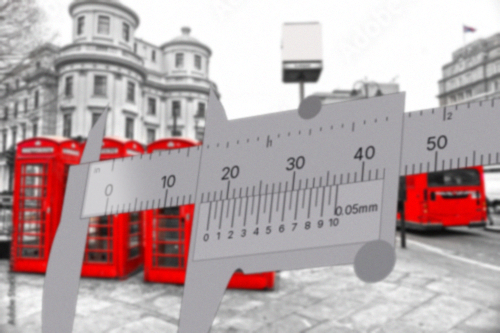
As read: 17.5; mm
